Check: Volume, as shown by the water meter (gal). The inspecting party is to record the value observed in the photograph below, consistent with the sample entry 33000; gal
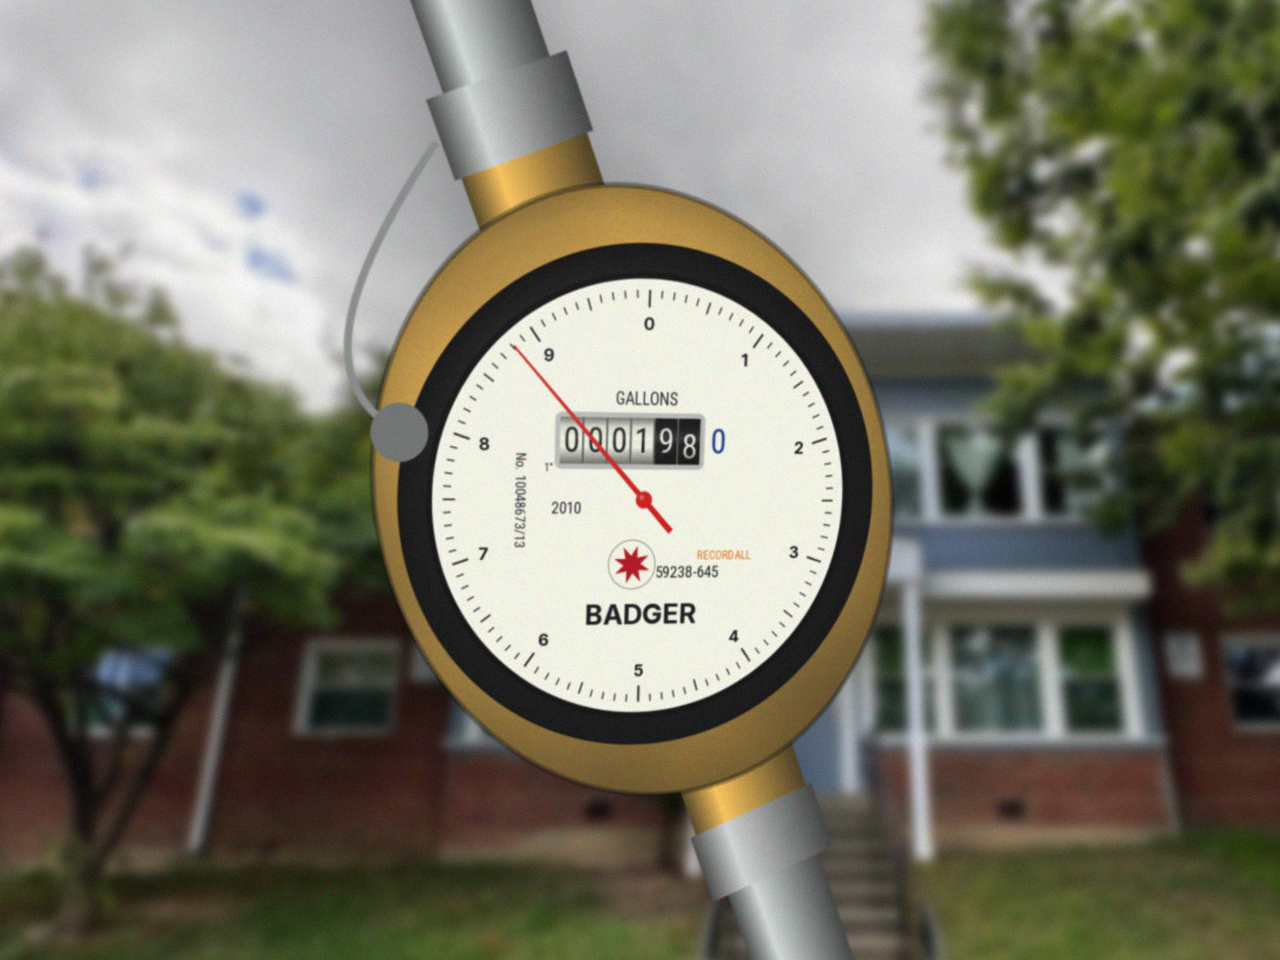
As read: 1978.8; gal
